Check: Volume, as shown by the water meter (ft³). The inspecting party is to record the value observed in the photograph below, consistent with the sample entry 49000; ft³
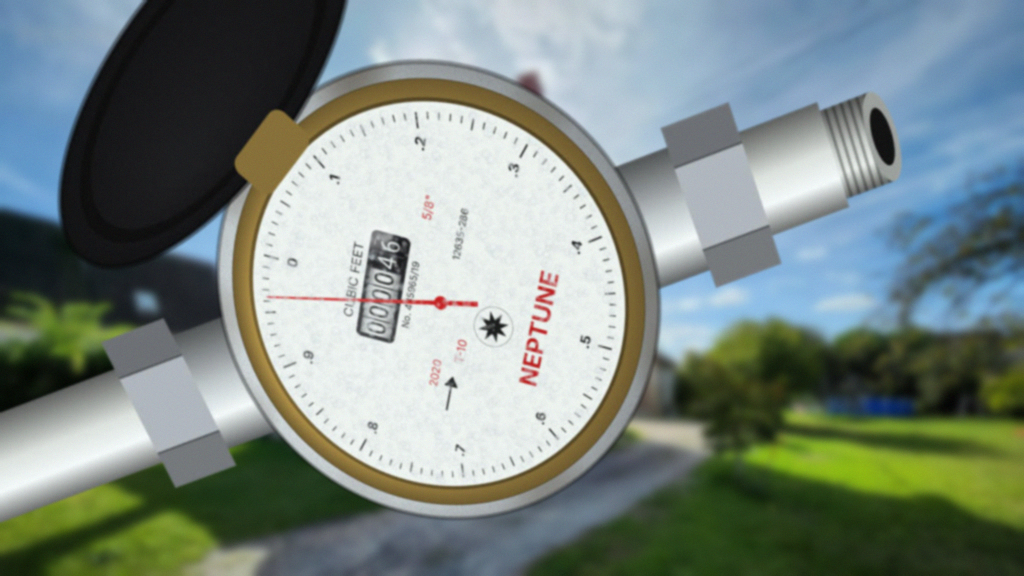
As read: 45.96; ft³
